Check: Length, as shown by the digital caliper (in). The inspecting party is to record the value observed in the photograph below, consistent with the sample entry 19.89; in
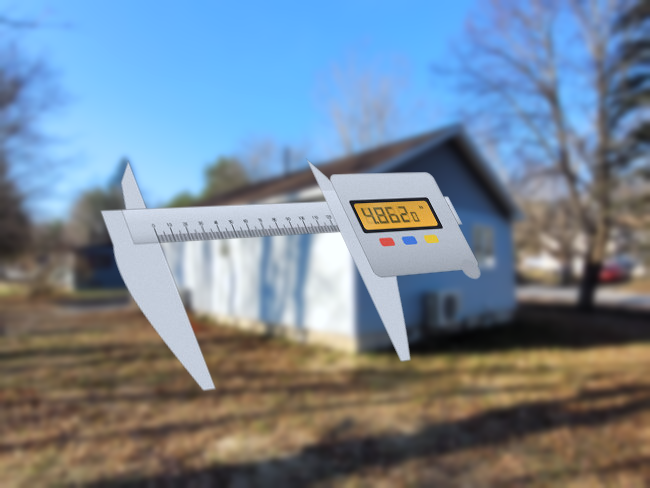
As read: 4.8620; in
